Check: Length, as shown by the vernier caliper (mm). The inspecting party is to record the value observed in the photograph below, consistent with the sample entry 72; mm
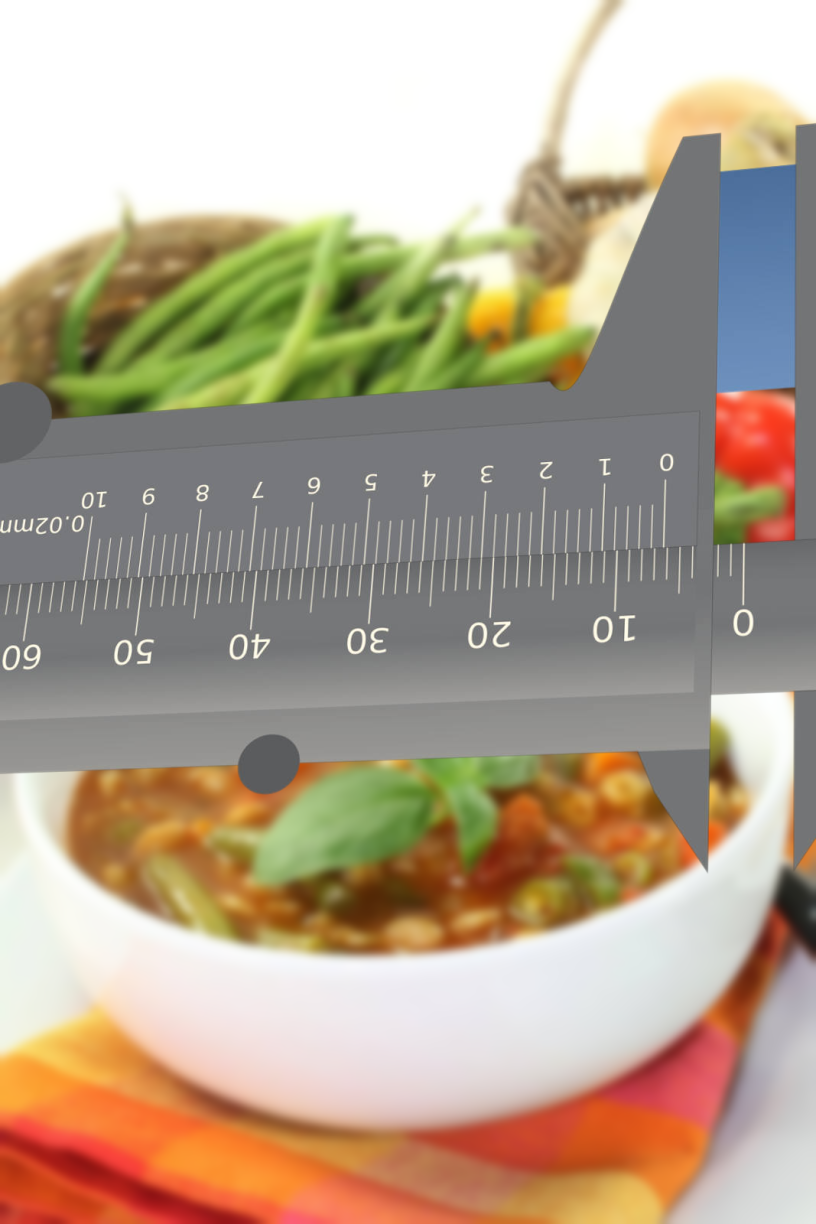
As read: 6.3; mm
